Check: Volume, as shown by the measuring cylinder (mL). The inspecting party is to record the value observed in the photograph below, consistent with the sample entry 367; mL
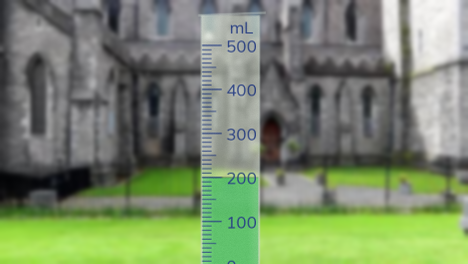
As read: 200; mL
